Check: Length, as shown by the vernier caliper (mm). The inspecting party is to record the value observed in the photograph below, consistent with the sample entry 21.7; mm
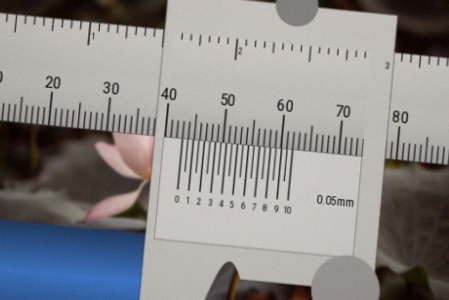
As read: 43.0; mm
